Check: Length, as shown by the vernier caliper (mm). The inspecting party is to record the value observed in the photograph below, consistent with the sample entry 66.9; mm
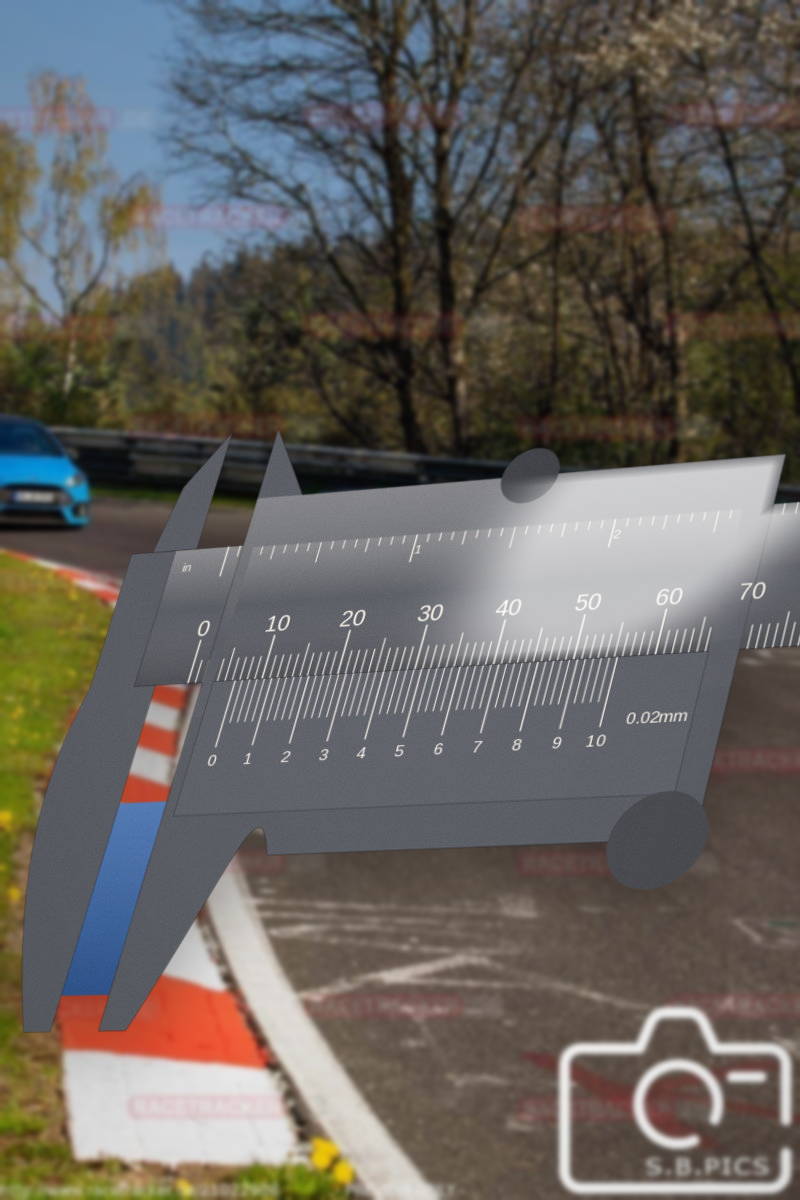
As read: 6.4; mm
